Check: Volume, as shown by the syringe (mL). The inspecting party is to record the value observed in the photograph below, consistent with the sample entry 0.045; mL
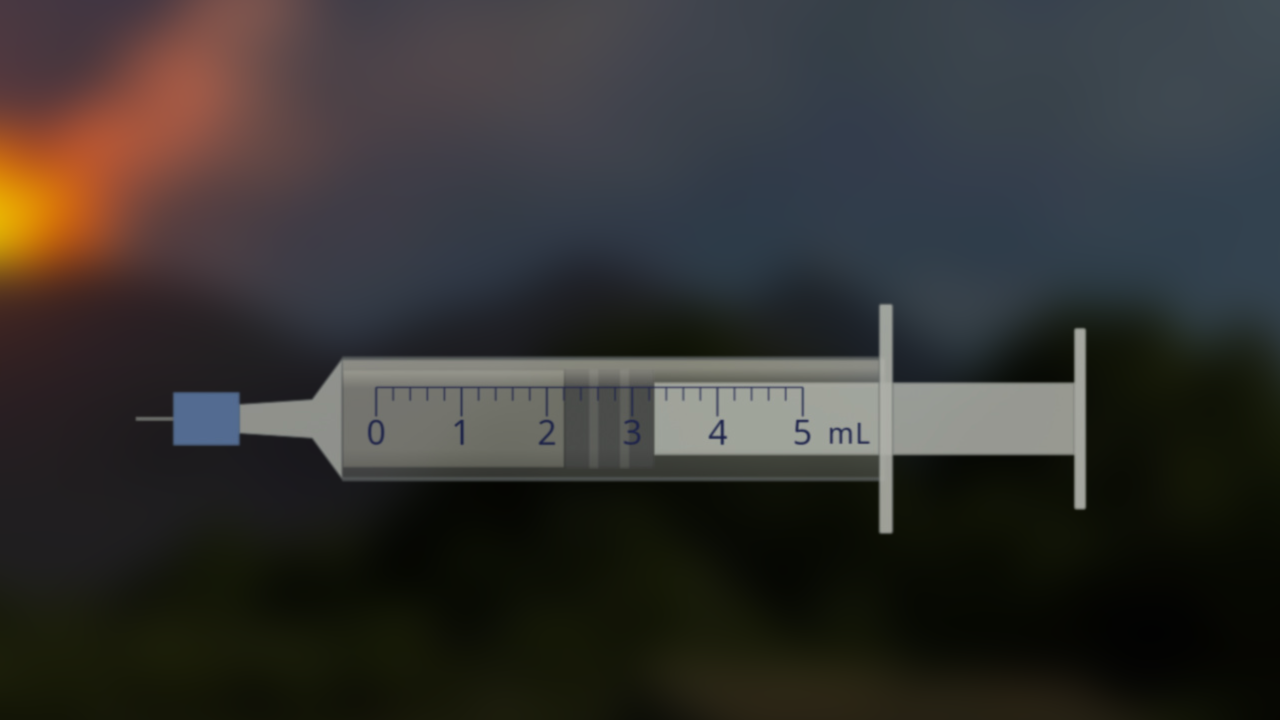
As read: 2.2; mL
